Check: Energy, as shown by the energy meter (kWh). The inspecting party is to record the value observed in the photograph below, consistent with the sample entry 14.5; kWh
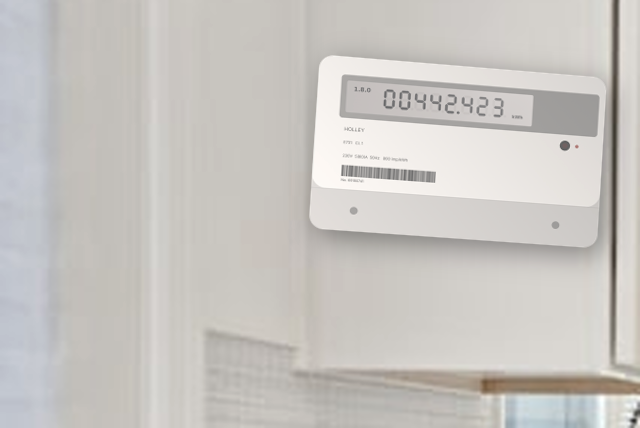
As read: 442.423; kWh
